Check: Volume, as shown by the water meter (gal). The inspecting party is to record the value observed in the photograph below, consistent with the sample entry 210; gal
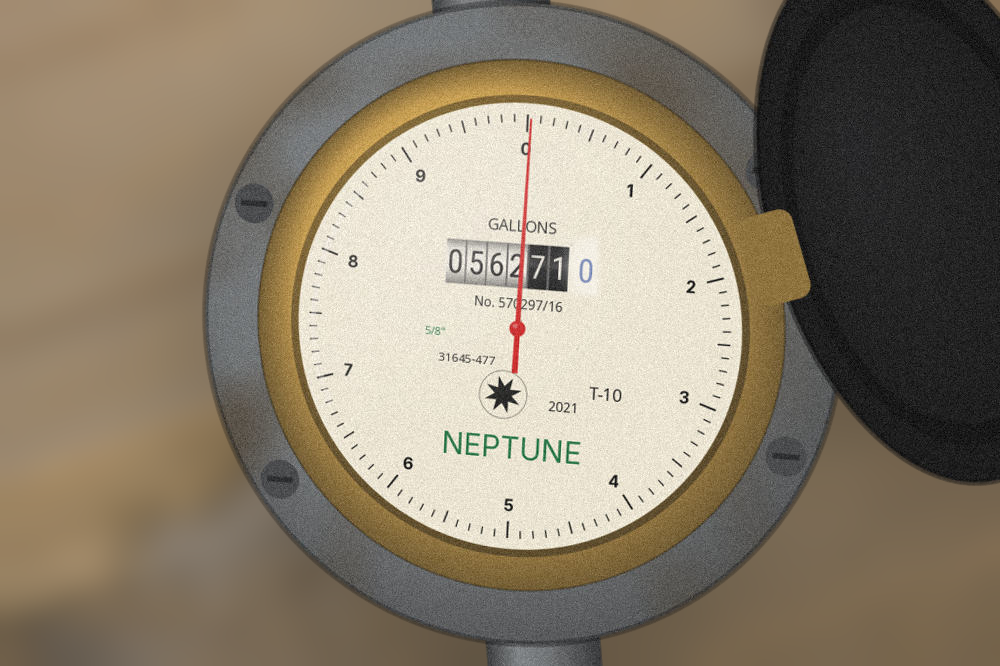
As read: 562710.0; gal
